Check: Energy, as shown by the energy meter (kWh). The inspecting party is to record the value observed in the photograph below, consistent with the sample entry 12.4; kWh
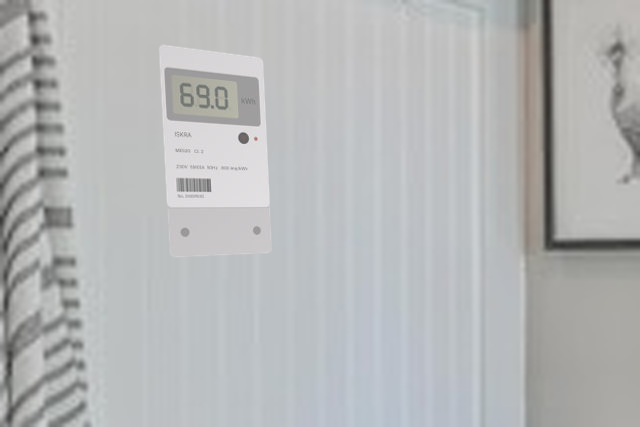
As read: 69.0; kWh
